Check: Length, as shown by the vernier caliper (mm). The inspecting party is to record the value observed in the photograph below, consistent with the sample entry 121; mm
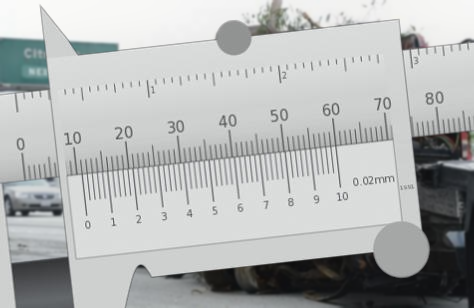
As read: 11.0; mm
